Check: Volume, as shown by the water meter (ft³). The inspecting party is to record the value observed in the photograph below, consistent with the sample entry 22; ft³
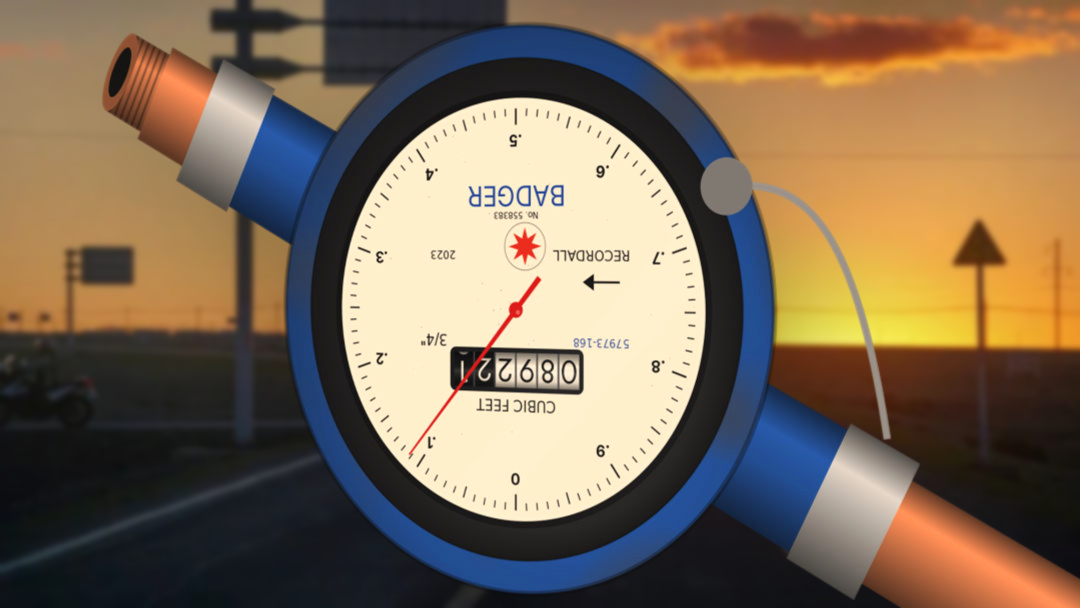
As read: 89221.11; ft³
